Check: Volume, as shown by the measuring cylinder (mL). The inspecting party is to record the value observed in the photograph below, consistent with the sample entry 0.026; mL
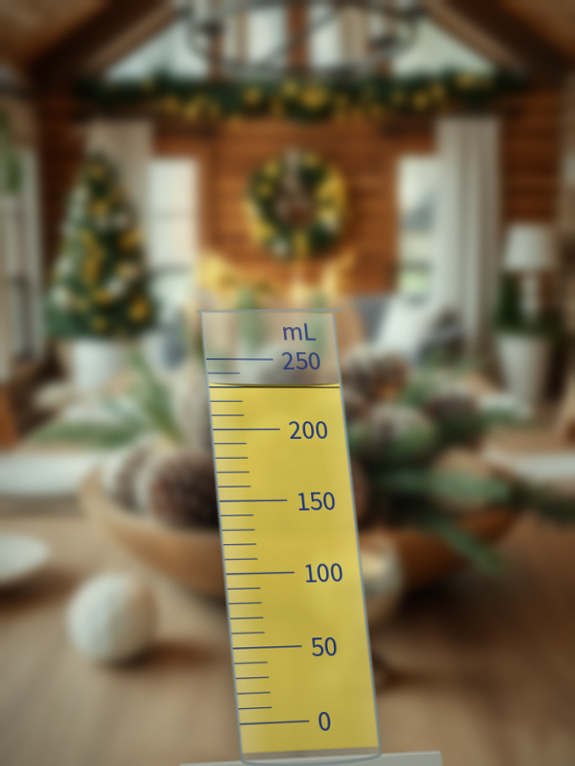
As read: 230; mL
